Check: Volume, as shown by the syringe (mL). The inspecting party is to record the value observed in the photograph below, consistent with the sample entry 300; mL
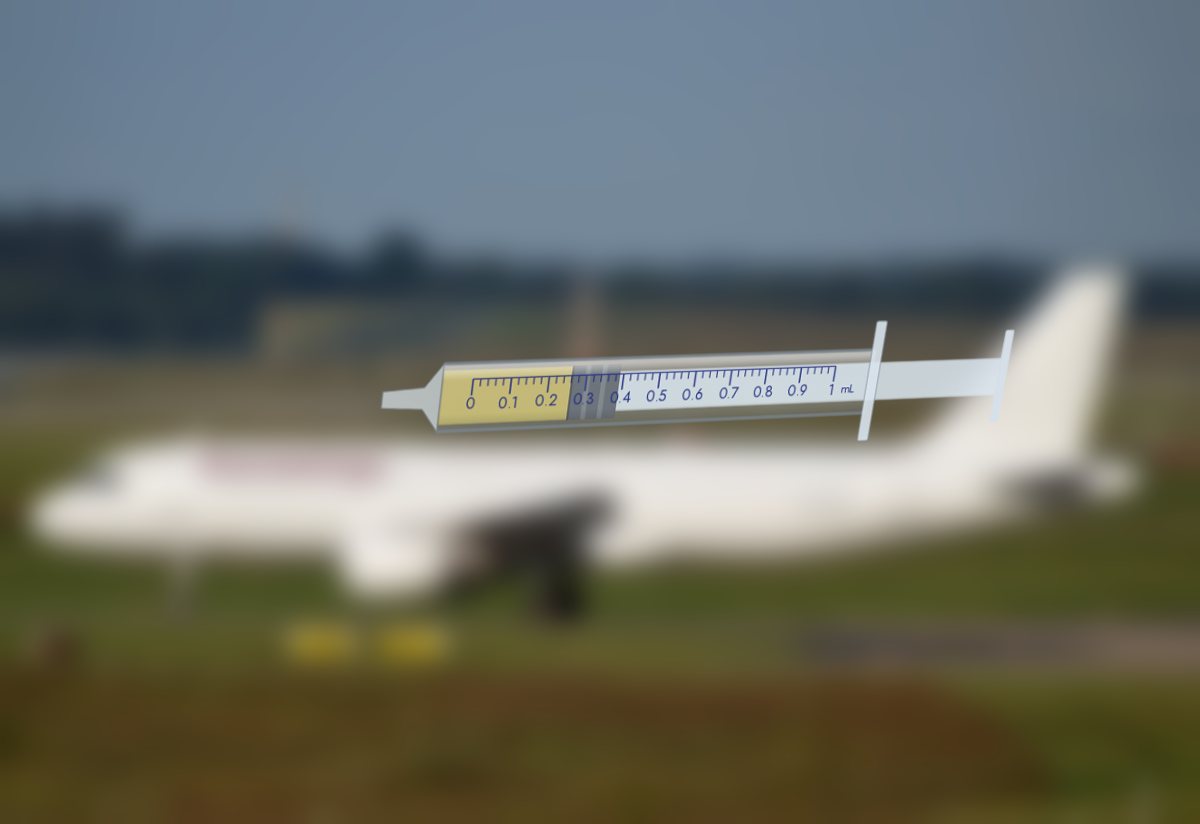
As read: 0.26; mL
